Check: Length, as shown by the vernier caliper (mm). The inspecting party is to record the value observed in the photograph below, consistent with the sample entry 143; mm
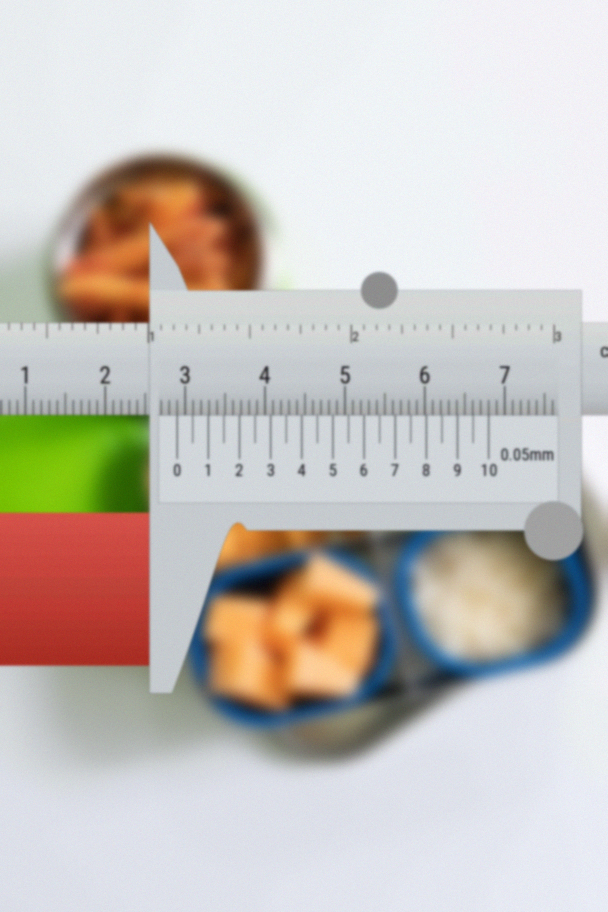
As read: 29.0; mm
